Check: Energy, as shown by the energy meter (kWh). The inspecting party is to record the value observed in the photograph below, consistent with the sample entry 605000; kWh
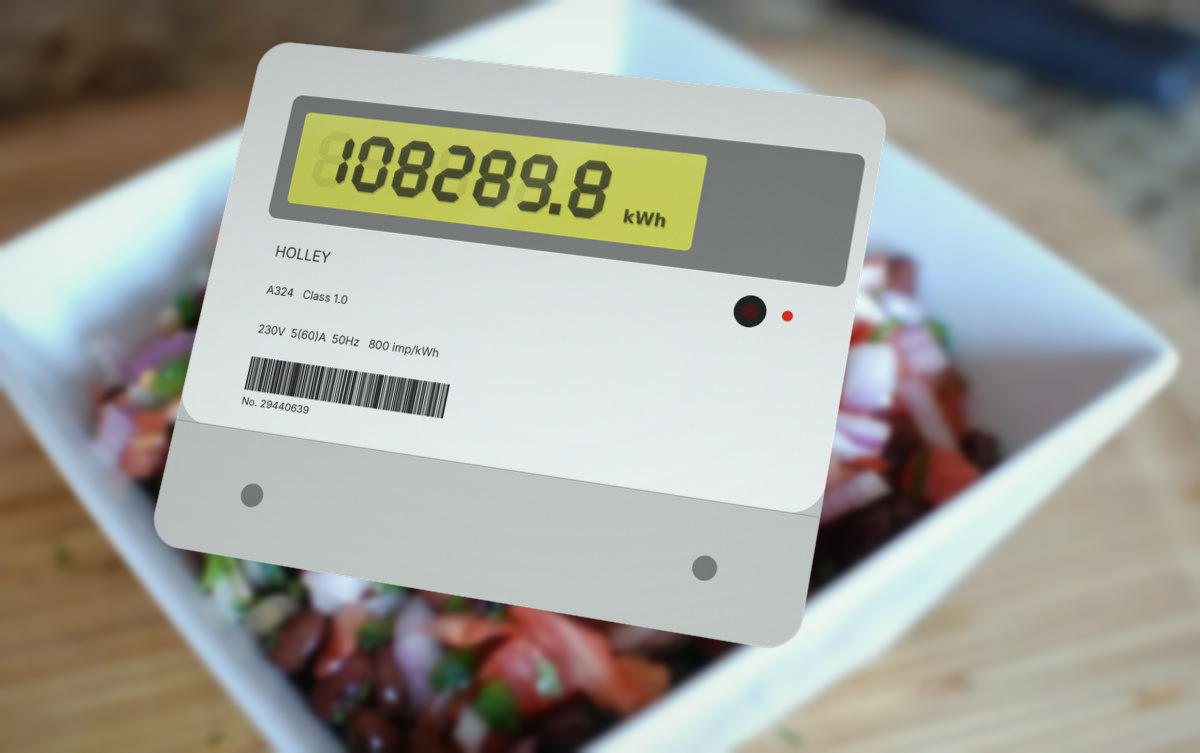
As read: 108289.8; kWh
